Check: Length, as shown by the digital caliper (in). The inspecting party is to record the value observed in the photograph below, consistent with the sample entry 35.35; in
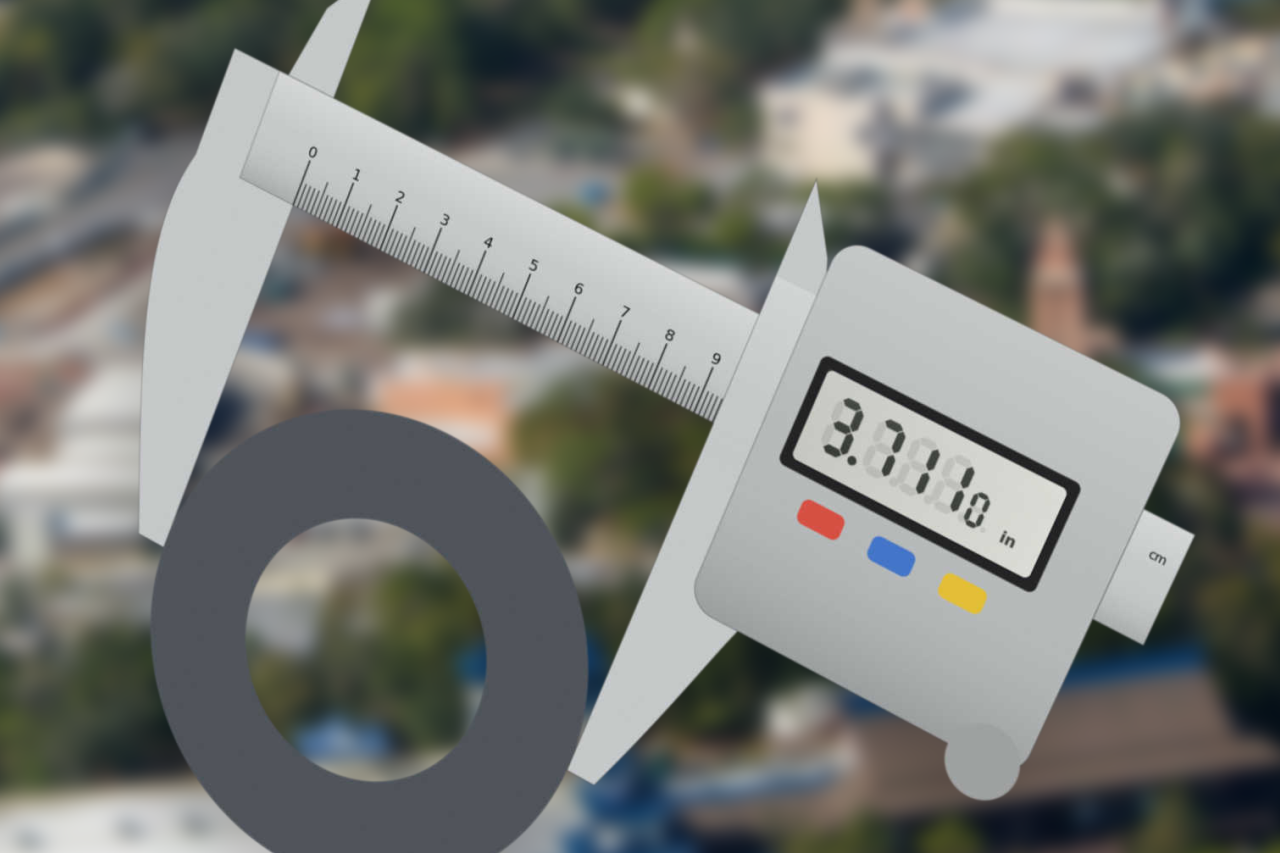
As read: 3.7110; in
